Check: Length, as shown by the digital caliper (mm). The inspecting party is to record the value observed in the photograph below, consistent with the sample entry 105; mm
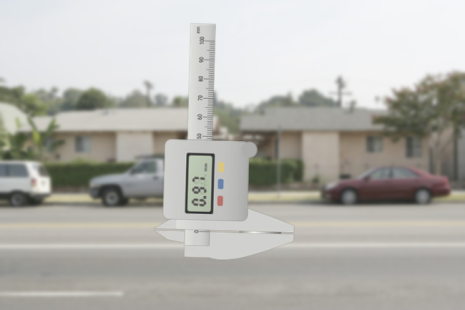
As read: 0.97; mm
